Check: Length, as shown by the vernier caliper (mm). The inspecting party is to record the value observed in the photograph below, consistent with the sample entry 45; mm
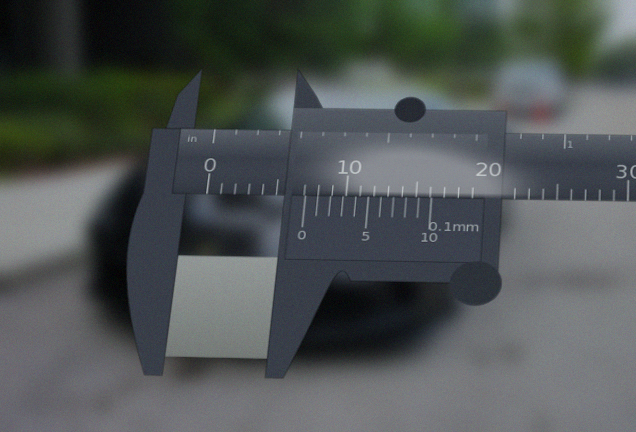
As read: 7.1; mm
